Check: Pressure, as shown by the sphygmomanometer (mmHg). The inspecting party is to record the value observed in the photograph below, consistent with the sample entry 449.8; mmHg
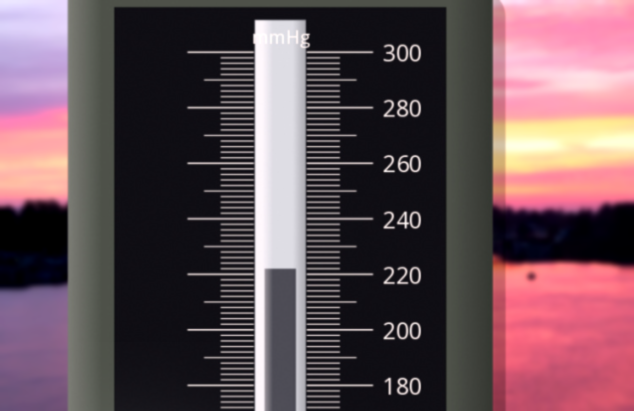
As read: 222; mmHg
